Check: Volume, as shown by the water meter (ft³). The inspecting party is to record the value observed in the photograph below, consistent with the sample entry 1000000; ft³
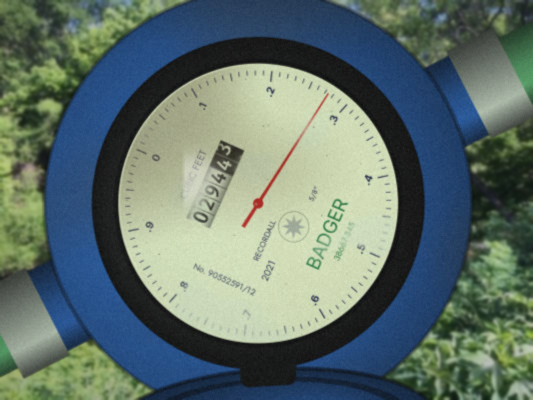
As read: 29443.27; ft³
